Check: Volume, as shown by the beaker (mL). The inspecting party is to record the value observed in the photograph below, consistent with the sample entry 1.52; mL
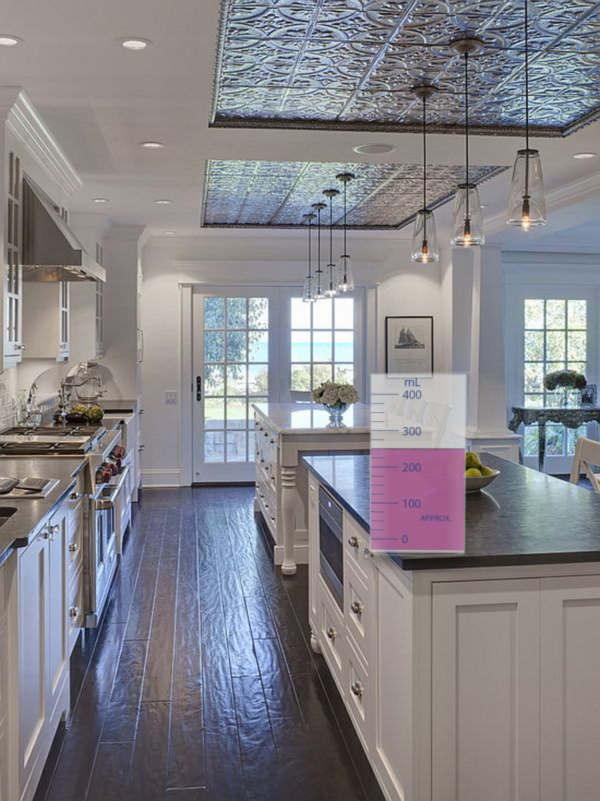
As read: 250; mL
